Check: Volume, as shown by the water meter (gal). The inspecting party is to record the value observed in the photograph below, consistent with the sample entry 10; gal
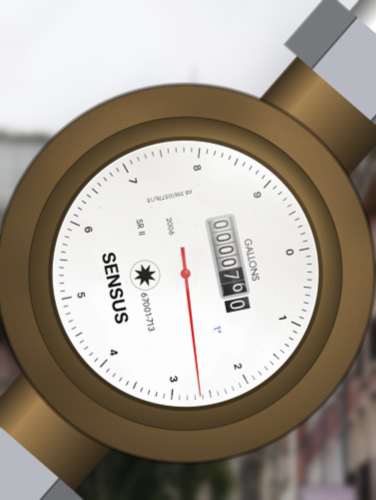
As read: 762.6; gal
